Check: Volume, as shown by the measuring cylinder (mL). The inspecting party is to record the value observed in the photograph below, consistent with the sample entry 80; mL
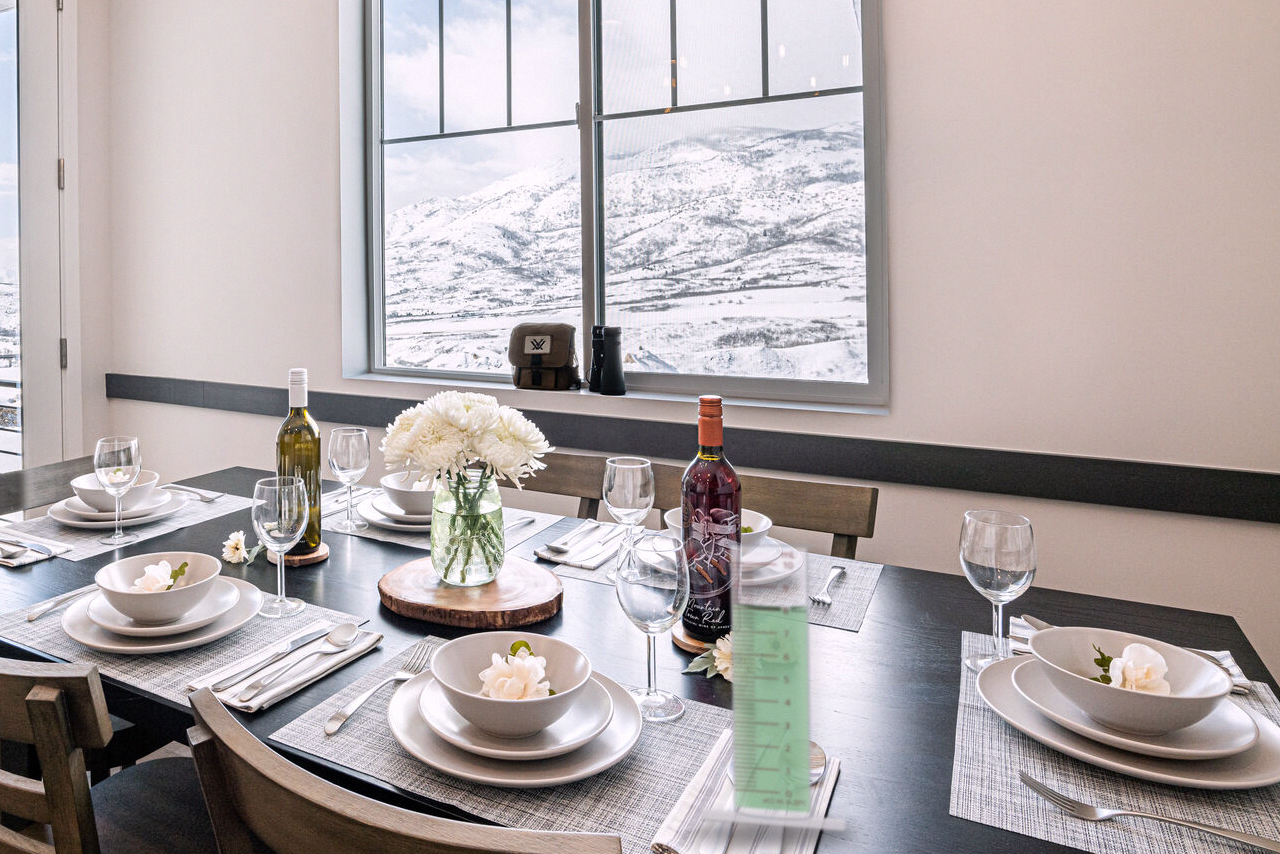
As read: 8; mL
